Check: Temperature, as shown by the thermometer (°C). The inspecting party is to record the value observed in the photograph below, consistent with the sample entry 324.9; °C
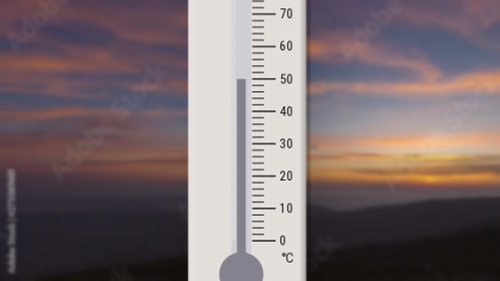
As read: 50; °C
